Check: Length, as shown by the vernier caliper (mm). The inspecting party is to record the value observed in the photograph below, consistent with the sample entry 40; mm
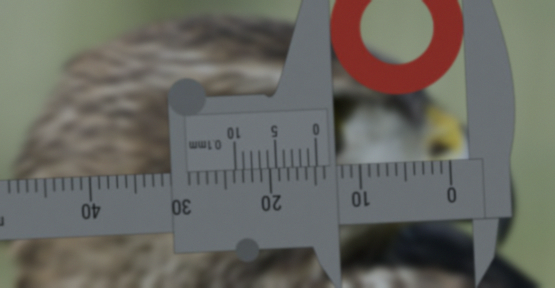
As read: 14.8; mm
